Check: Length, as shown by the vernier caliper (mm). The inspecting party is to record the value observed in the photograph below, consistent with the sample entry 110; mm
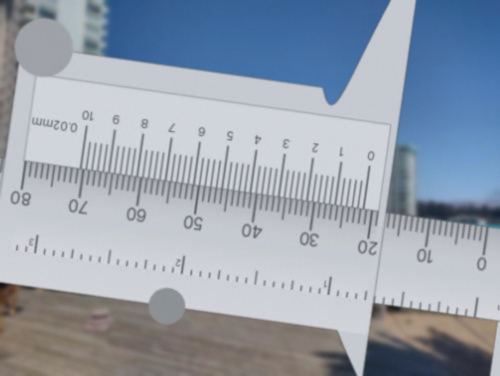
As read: 21.5; mm
